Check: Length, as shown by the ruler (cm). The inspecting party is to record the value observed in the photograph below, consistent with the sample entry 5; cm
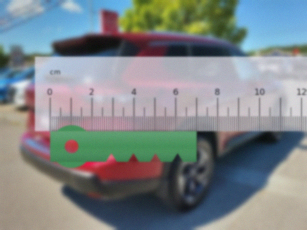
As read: 7; cm
